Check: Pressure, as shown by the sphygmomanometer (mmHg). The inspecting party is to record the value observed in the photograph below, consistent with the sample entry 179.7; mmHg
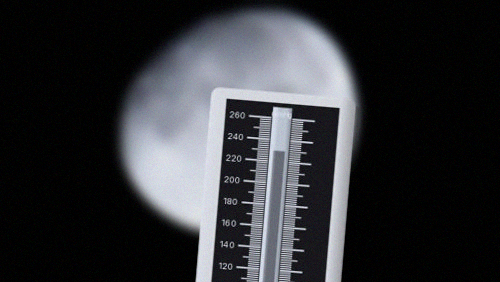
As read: 230; mmHg
